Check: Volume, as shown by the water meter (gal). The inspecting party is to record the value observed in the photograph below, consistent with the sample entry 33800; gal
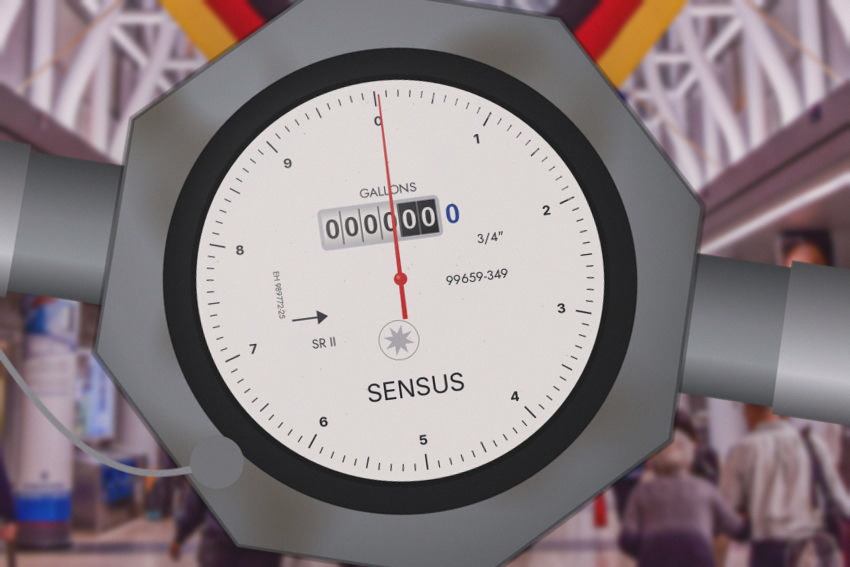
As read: 0.0; gal
